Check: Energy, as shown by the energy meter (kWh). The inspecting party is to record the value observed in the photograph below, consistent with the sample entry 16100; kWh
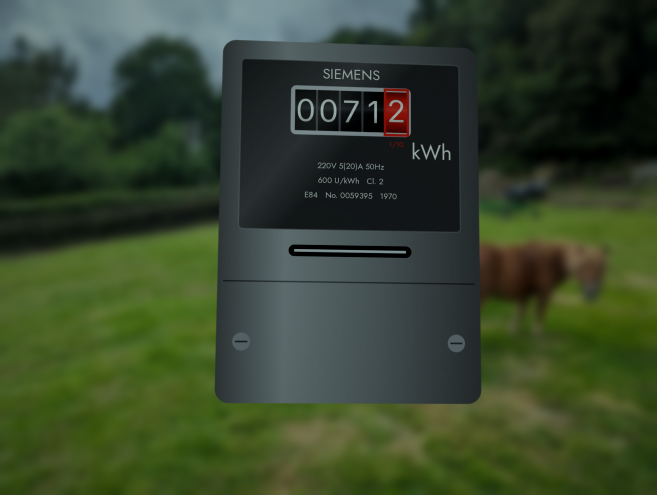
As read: 71.2; kWh
